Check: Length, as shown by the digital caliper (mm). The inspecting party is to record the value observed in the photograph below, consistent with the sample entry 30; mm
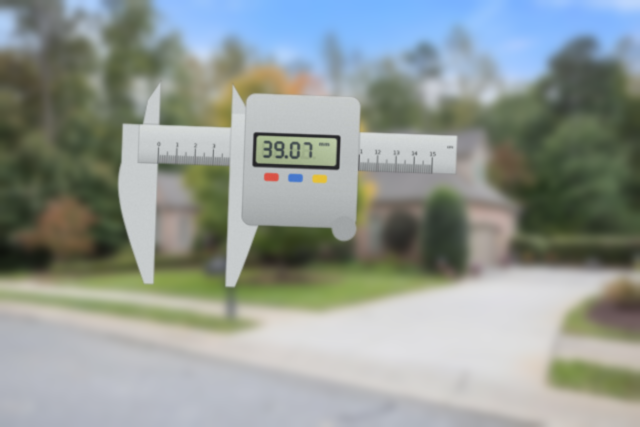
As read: 39.07; mm
